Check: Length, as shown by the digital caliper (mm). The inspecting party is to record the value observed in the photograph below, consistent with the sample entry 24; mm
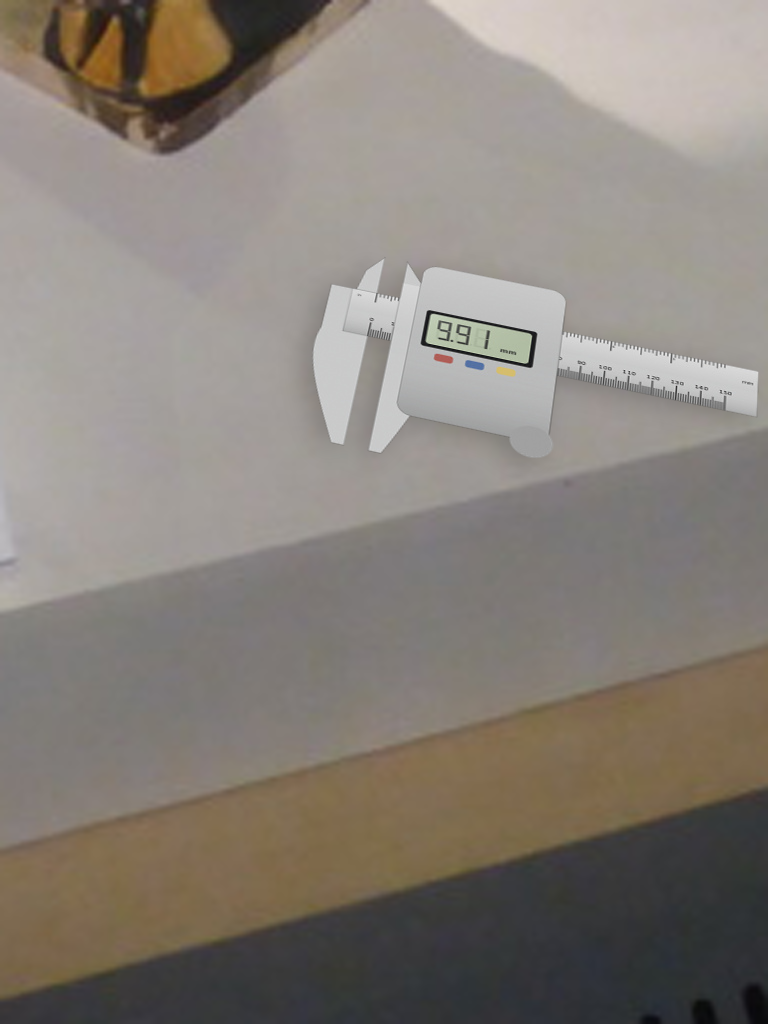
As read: 9.91; mm
